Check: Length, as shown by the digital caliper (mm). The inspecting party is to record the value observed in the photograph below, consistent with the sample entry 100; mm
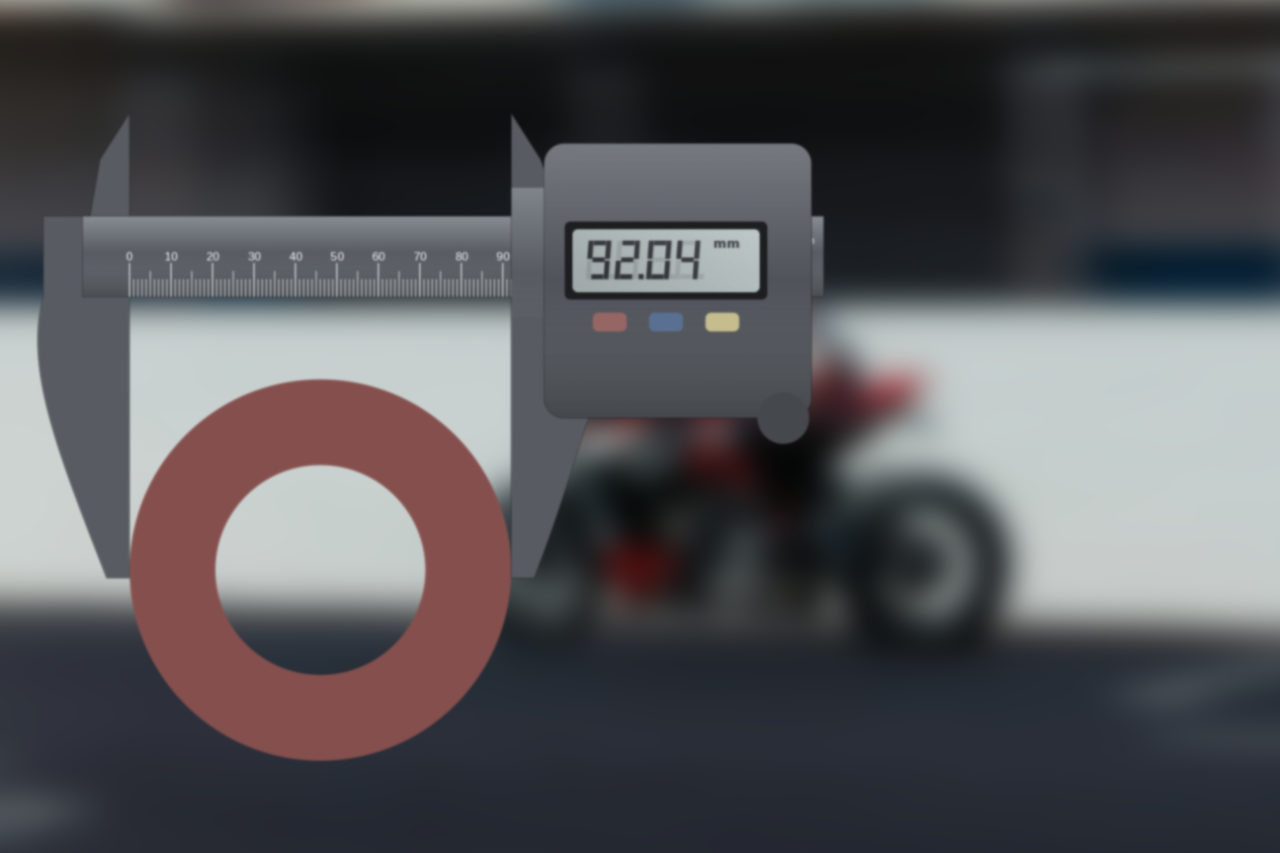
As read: 92.04; mm
